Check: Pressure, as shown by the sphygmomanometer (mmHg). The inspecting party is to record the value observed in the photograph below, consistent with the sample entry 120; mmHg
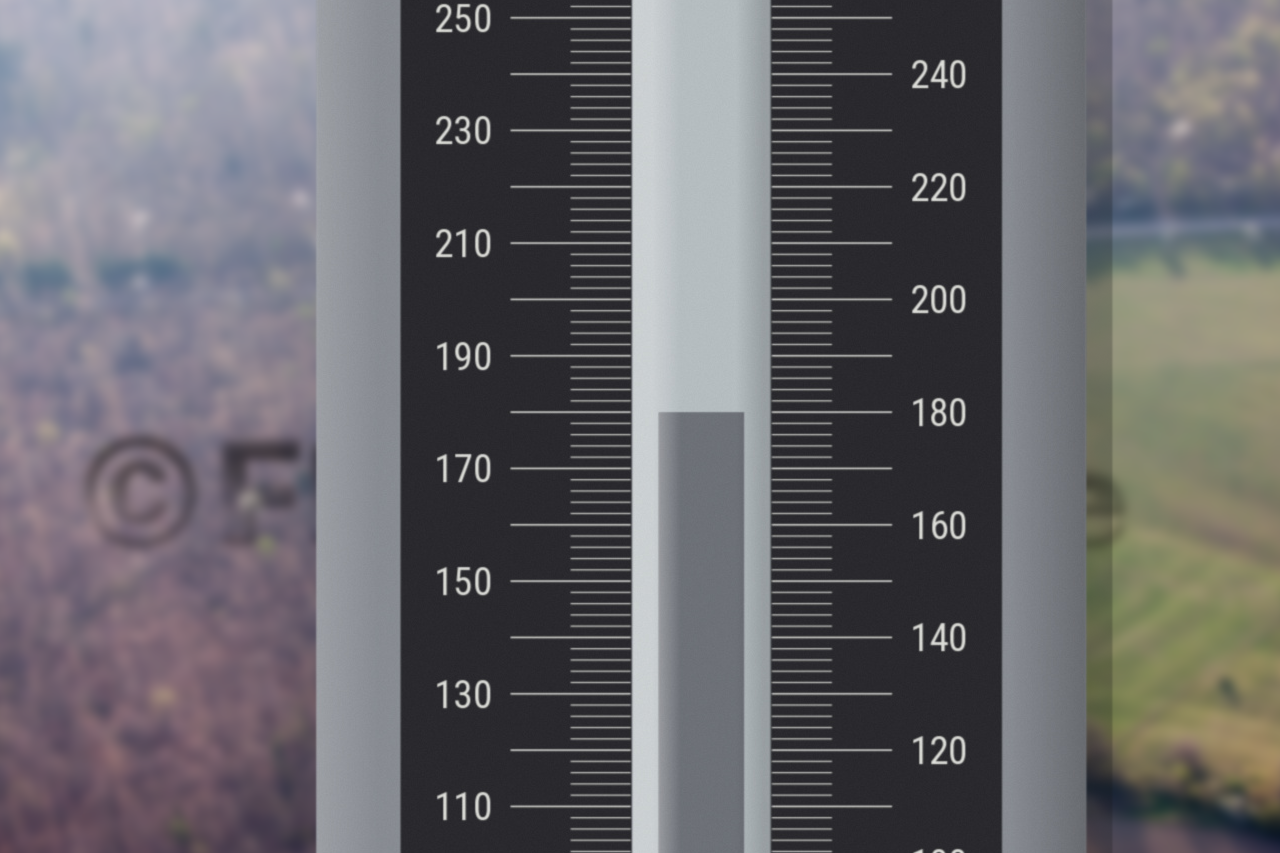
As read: 180; mmHg
